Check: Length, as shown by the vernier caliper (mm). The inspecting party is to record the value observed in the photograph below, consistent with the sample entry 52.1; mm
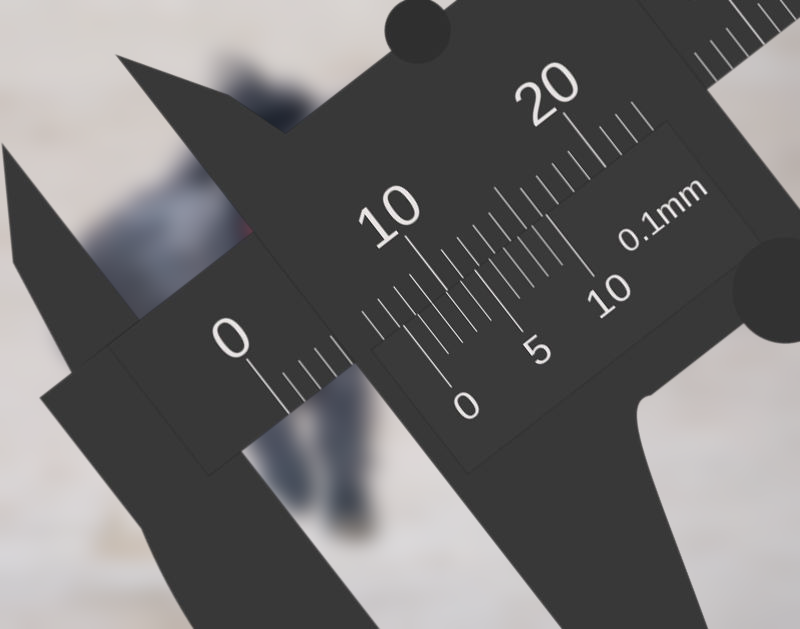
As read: 7.2; mm
